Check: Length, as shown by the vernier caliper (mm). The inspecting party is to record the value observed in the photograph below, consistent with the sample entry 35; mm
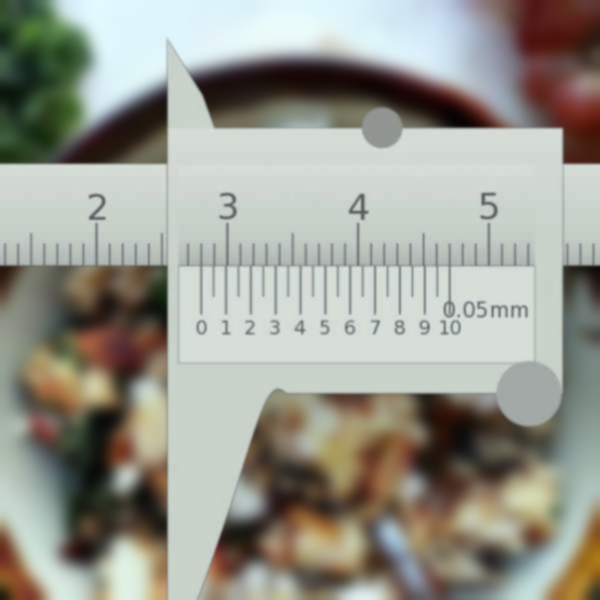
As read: 28.0; mm
